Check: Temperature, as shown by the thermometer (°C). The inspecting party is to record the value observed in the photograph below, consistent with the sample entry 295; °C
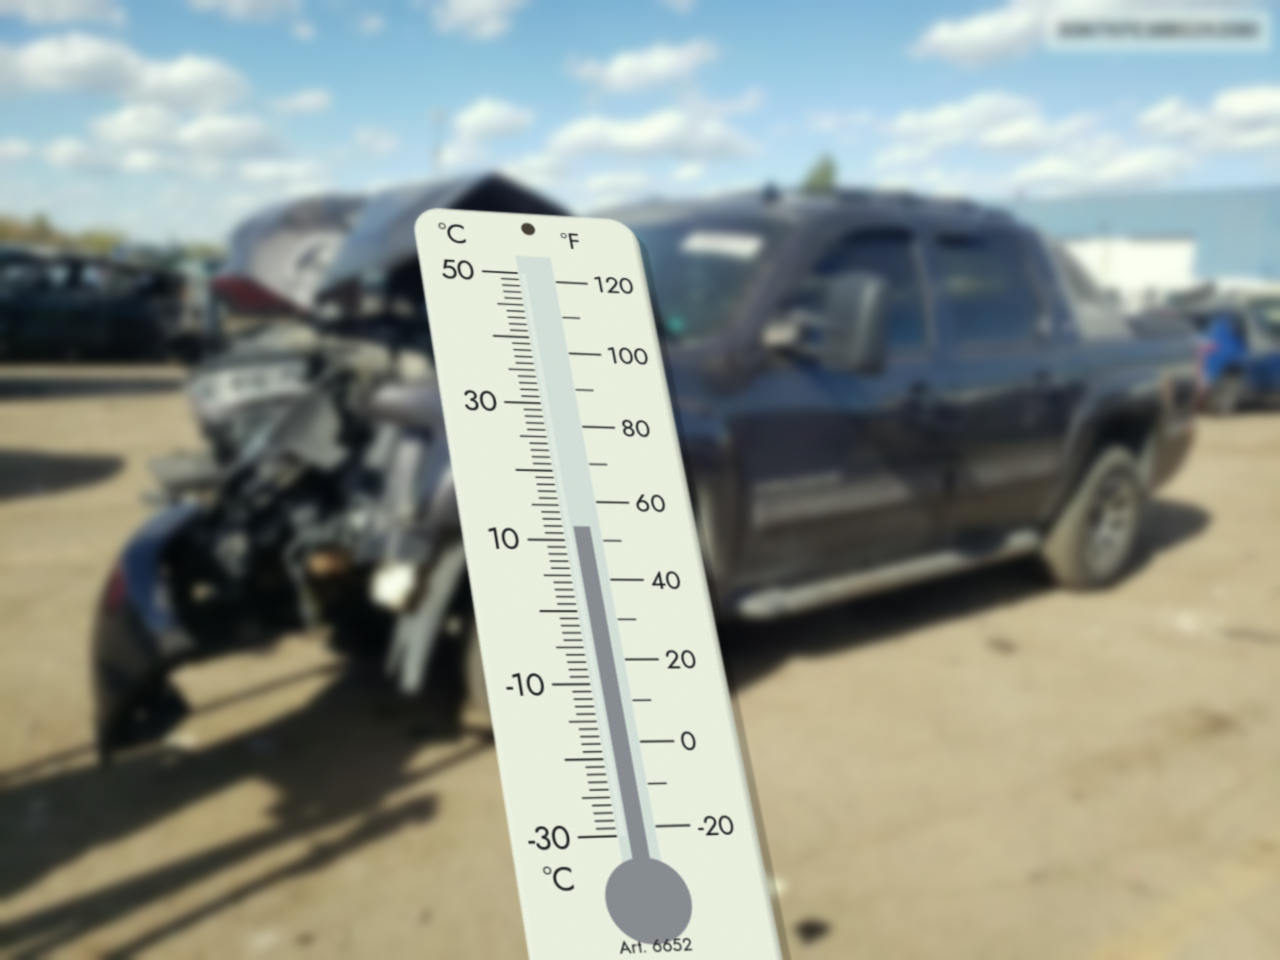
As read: 12; °C
